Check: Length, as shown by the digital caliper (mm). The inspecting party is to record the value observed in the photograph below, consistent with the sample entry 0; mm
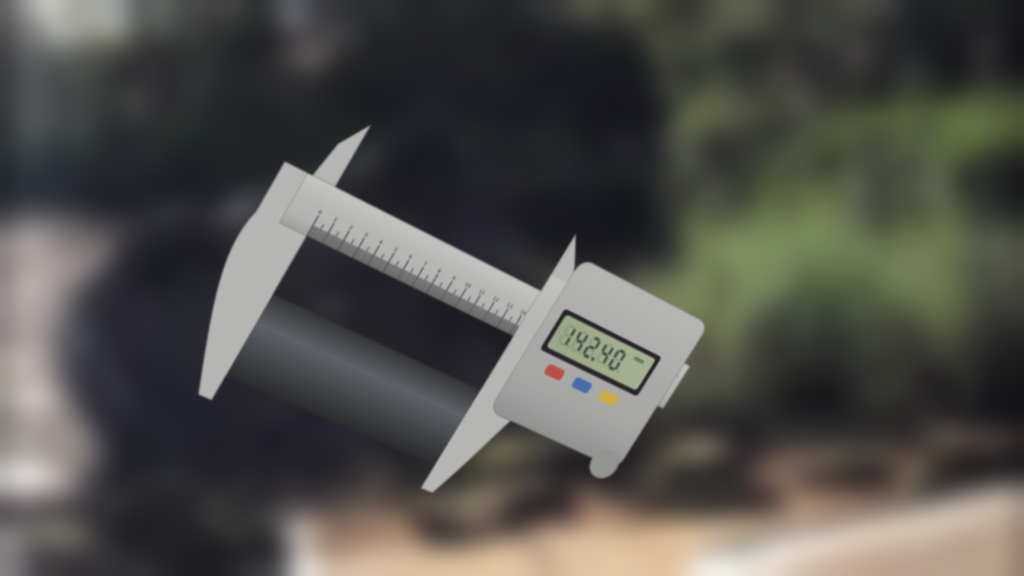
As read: 142.40; mm
